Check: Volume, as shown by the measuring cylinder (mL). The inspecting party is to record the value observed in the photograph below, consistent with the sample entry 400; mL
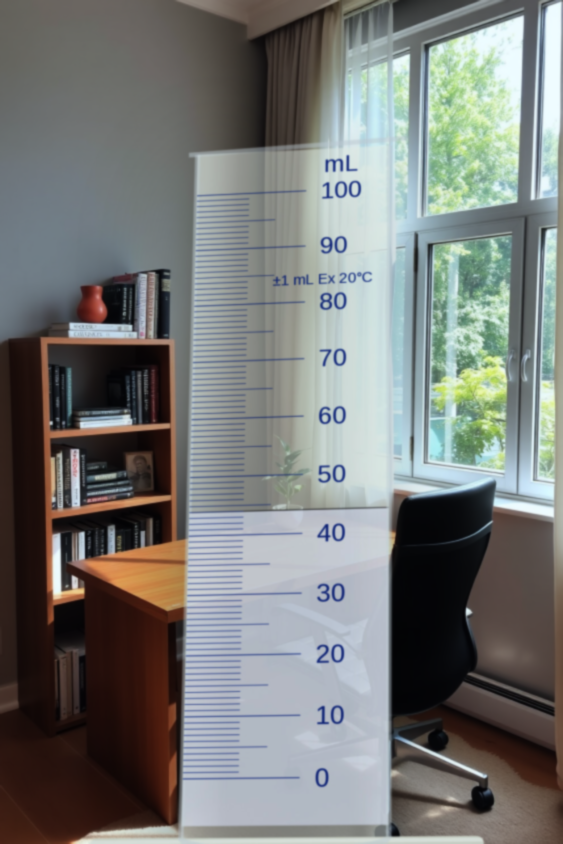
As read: 44; mL
